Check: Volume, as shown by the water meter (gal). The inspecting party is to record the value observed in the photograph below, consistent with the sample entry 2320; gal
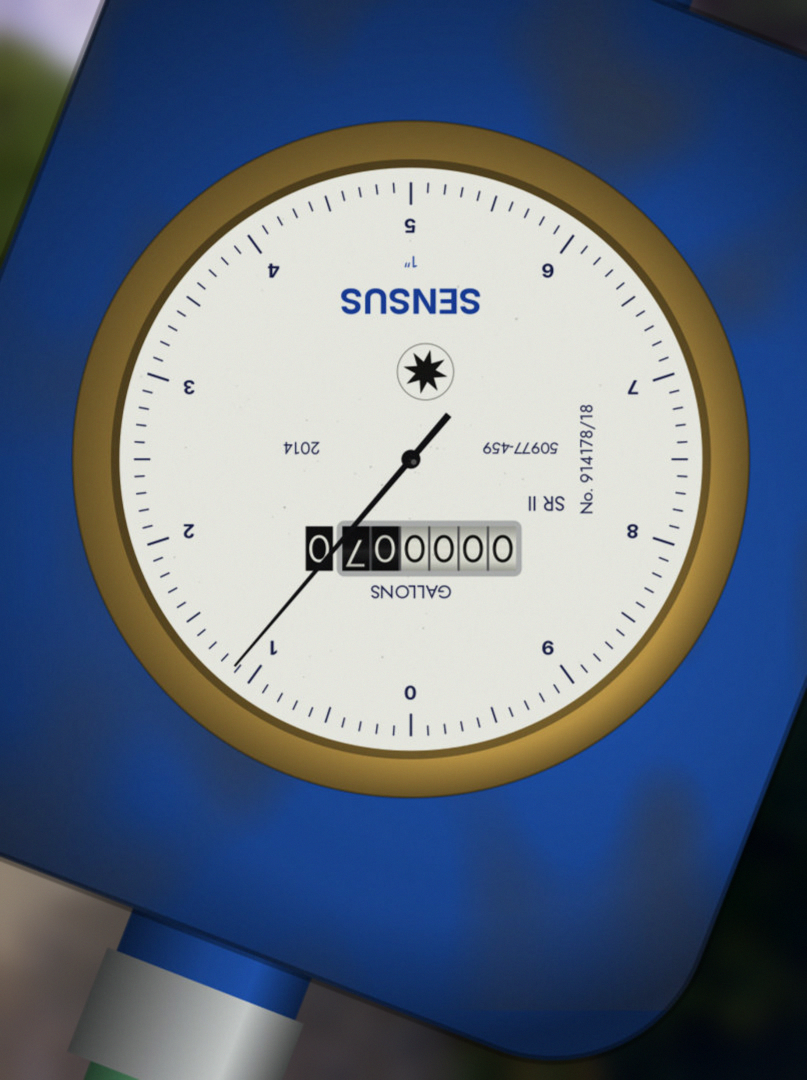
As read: 71.1; gal
